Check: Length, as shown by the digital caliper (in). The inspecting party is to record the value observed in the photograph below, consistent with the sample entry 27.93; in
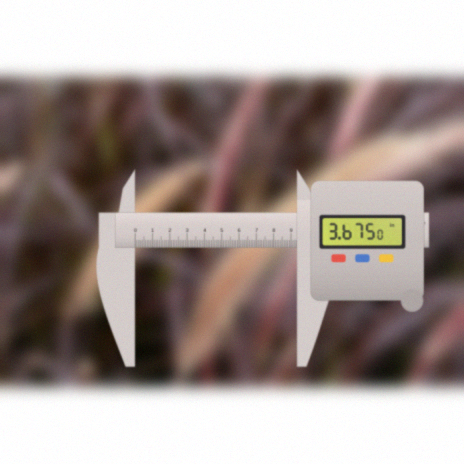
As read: 3.6750; in
